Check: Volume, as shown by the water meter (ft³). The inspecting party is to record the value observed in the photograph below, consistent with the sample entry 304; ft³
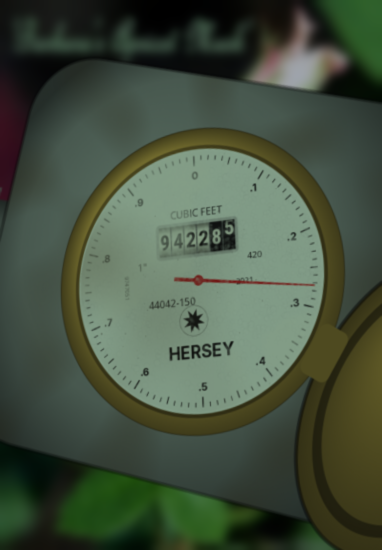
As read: 942285.27; ft³
